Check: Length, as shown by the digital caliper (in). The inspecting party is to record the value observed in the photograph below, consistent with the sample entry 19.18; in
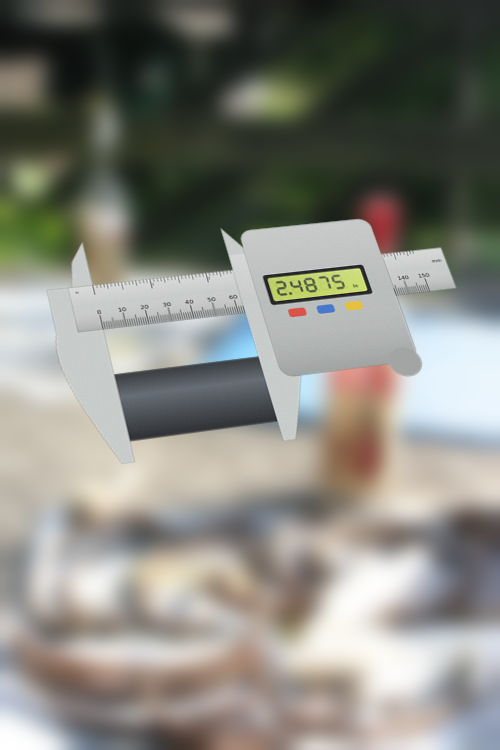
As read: 2.4875; in
